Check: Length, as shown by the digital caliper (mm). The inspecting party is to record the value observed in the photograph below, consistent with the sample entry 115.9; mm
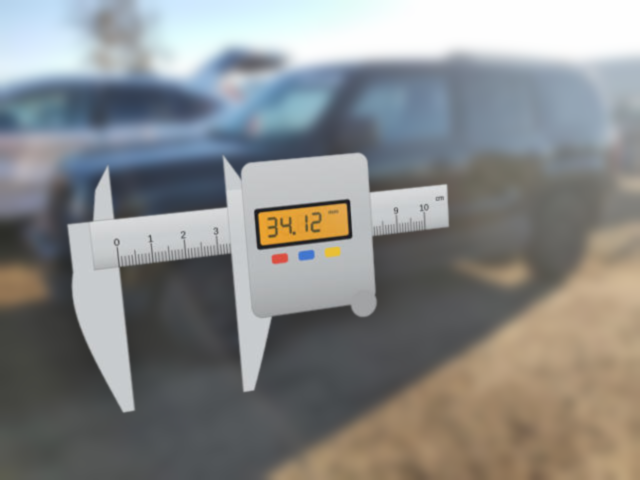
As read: 34.12; mm
